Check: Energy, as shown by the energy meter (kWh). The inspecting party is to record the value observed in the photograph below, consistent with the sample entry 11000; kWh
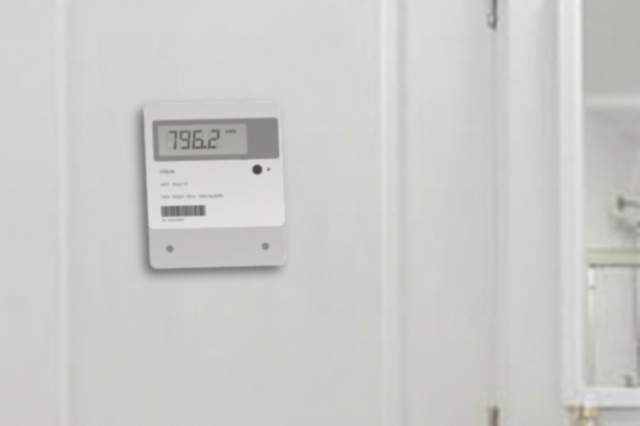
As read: 796.2; kWh
